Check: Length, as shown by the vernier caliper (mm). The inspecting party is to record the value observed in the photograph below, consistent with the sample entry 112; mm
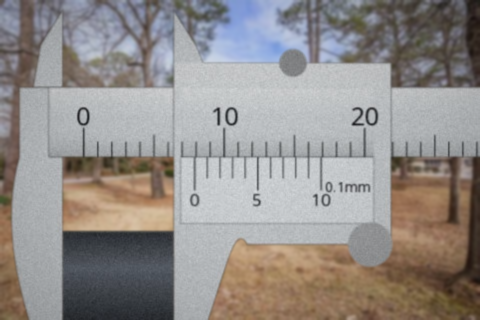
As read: 7.9; mm
